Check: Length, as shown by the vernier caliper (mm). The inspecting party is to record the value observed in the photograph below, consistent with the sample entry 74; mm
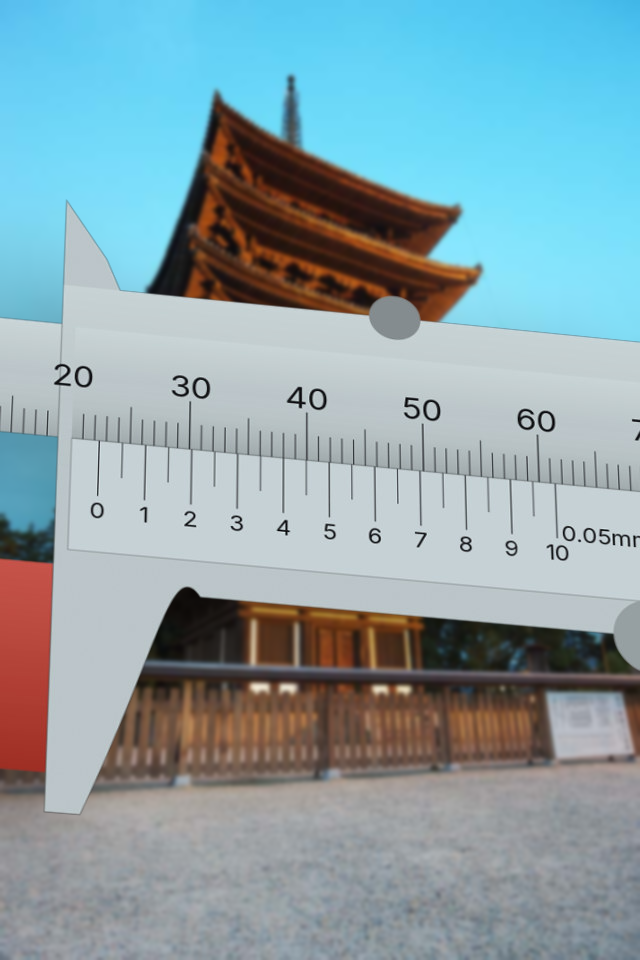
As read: 22.4; mm
